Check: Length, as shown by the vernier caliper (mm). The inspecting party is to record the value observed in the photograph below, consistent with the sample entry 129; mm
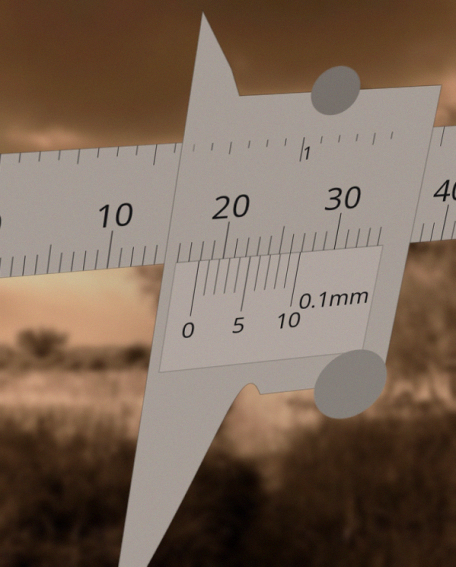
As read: 17.9; mm
